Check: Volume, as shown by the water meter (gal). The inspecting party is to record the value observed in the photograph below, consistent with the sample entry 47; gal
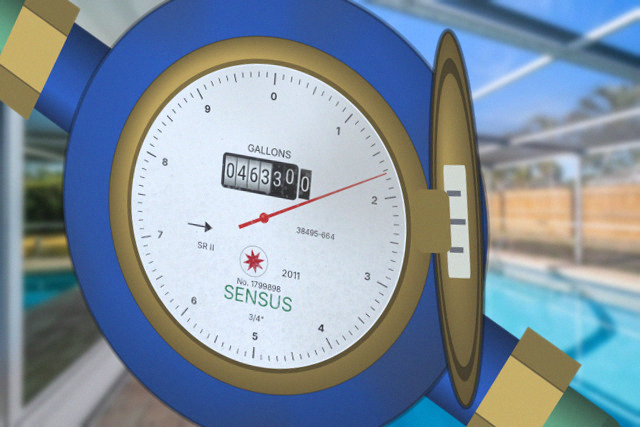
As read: 463301.7; gal
